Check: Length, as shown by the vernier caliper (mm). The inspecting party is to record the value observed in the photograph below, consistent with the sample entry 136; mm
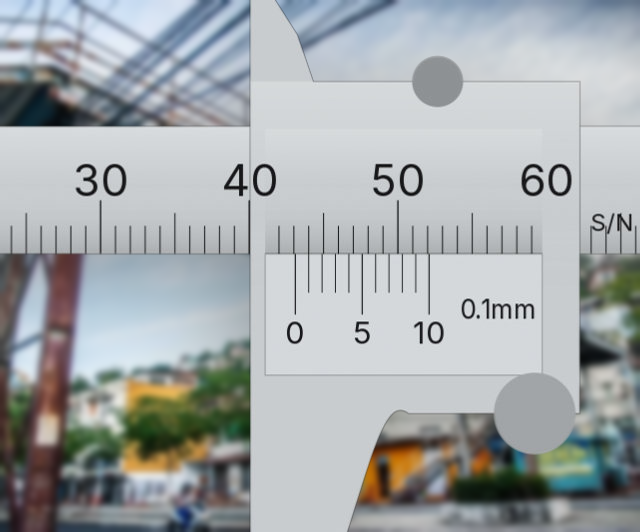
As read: 43.1; mm
